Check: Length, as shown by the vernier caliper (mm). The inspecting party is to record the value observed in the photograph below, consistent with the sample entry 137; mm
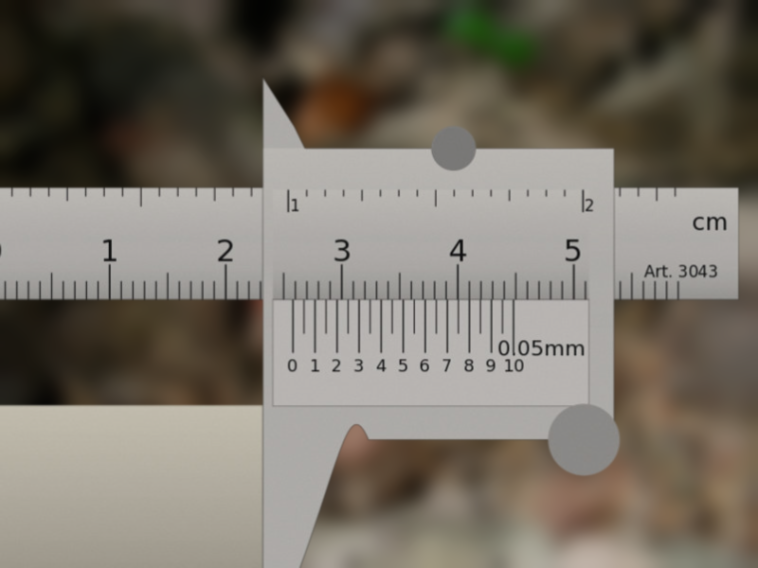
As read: 25.8; mm
